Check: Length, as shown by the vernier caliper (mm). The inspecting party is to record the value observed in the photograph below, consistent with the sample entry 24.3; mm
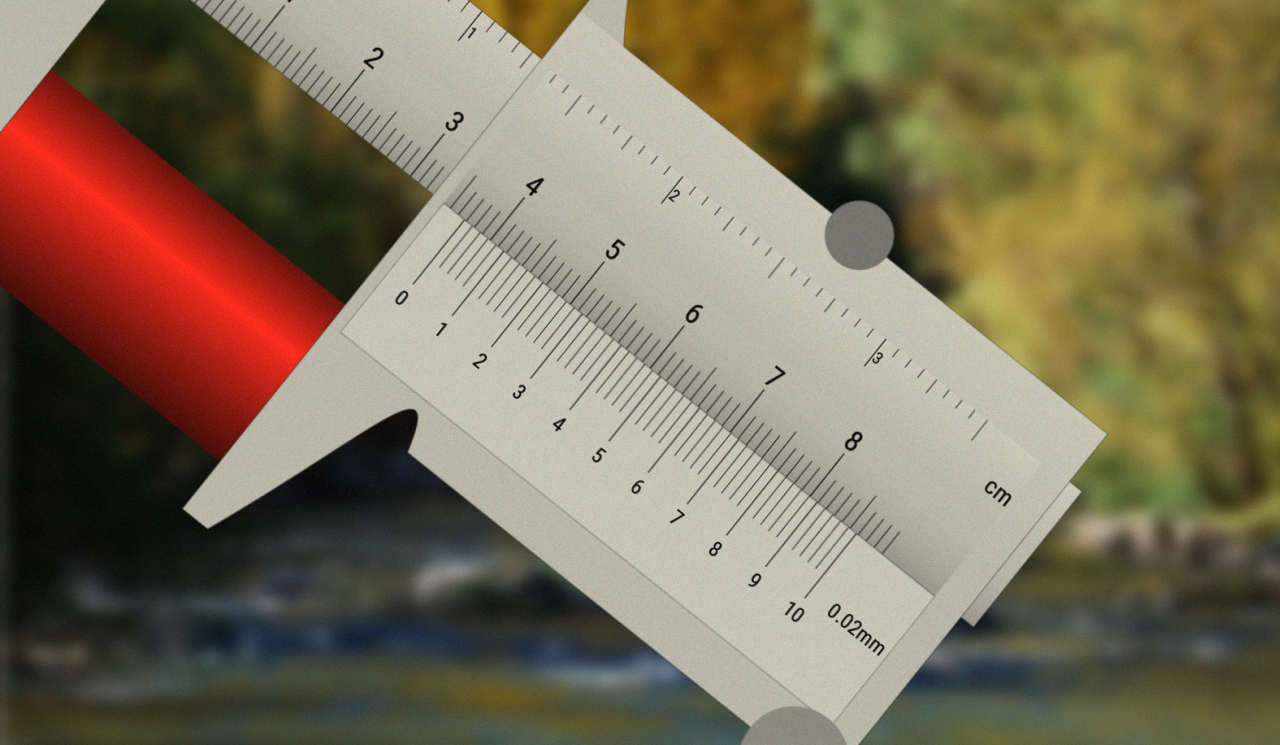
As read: 36.8; mm
